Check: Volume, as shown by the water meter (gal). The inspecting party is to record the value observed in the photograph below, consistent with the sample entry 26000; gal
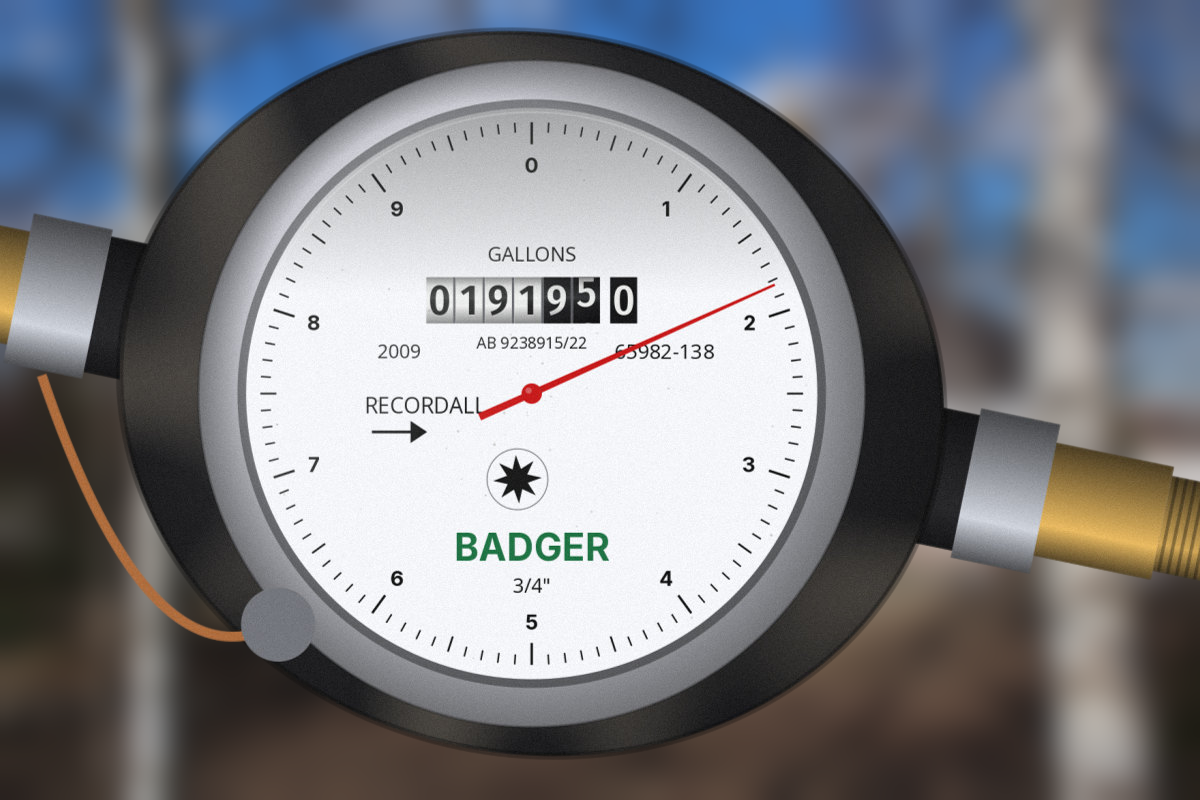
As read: 191951.8; gal
